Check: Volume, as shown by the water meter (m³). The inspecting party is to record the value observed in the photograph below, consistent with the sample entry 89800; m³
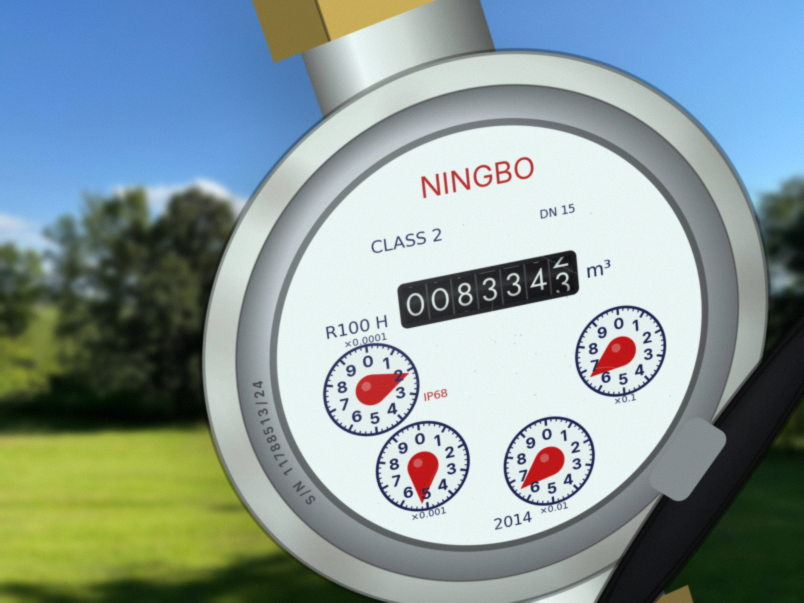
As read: 83342.6652; m³
